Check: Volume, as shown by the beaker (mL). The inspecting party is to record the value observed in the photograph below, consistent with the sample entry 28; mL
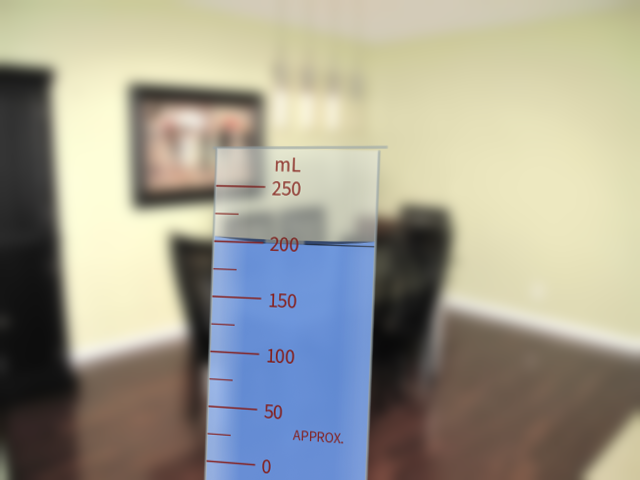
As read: 200; mL
